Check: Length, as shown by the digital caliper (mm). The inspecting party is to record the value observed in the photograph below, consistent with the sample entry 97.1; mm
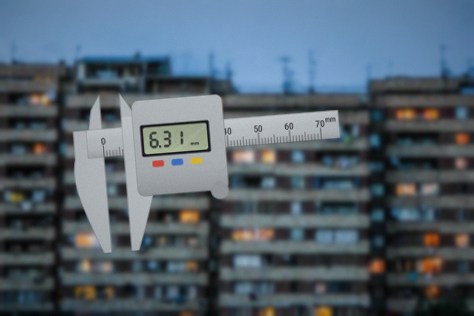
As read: 6.31; mm
